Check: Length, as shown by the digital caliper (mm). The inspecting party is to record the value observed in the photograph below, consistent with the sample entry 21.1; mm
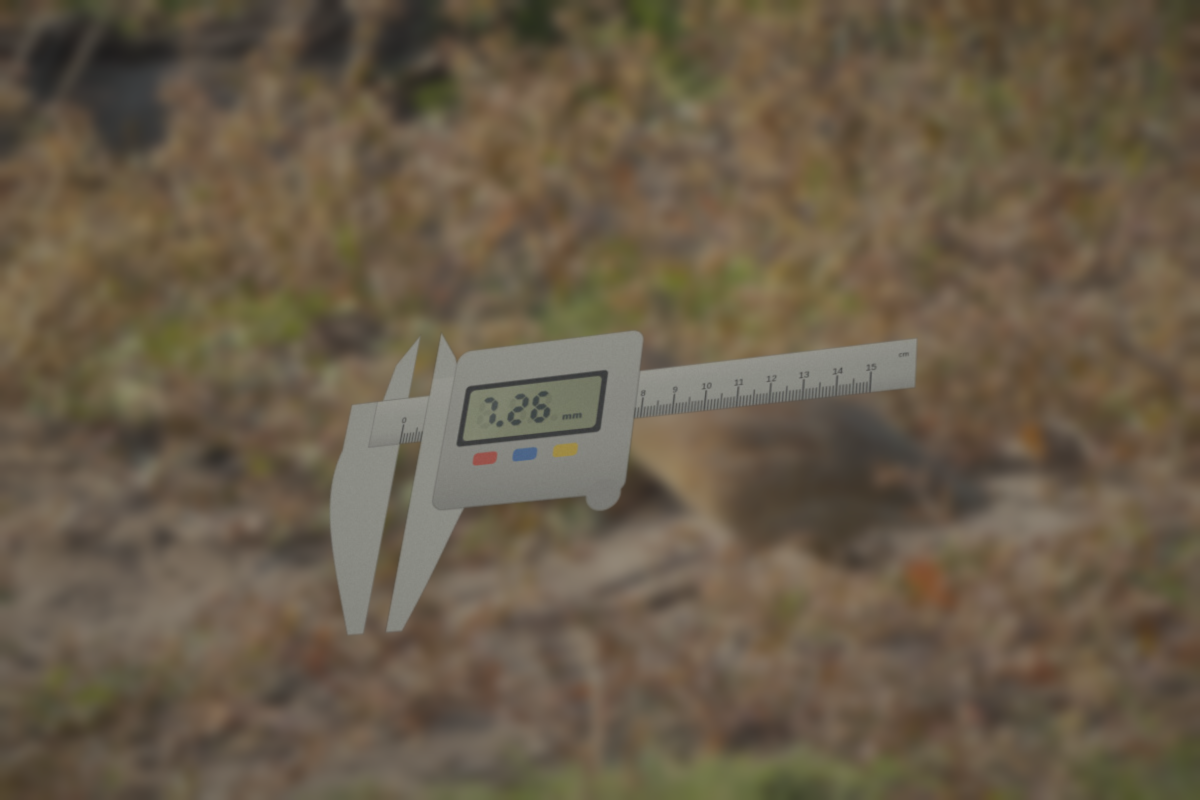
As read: 7.26; mm
